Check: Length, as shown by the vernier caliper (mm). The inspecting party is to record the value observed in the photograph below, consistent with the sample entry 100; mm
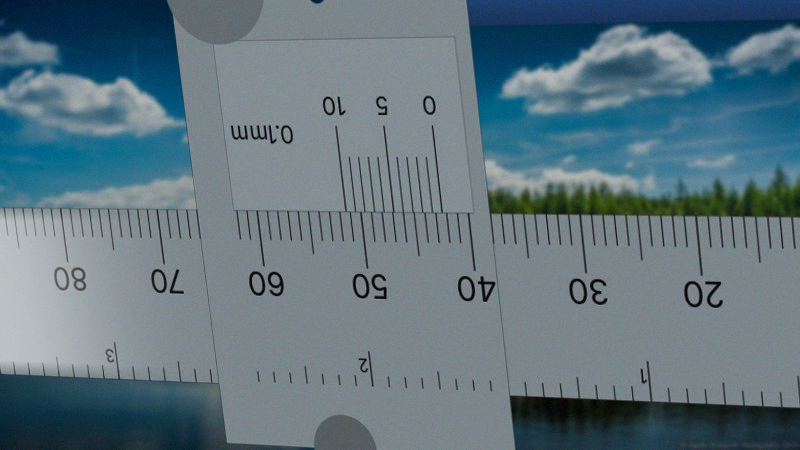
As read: 42.4; mm
